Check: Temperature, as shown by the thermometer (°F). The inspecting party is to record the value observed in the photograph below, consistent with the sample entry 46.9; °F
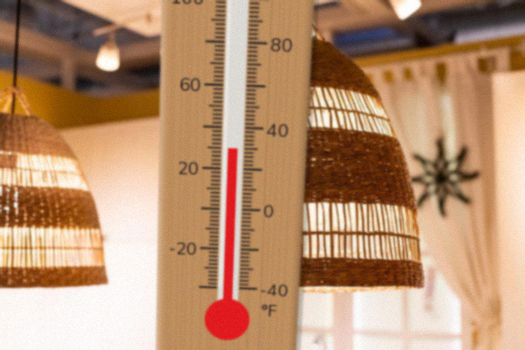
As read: 30; °F
